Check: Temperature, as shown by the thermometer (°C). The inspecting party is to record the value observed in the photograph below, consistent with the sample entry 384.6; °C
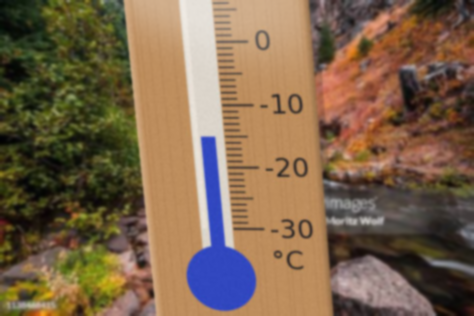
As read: -15; °C
